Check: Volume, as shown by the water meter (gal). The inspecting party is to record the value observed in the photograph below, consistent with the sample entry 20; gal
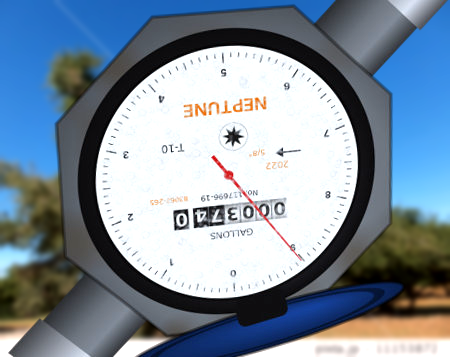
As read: 3739.0; gal
